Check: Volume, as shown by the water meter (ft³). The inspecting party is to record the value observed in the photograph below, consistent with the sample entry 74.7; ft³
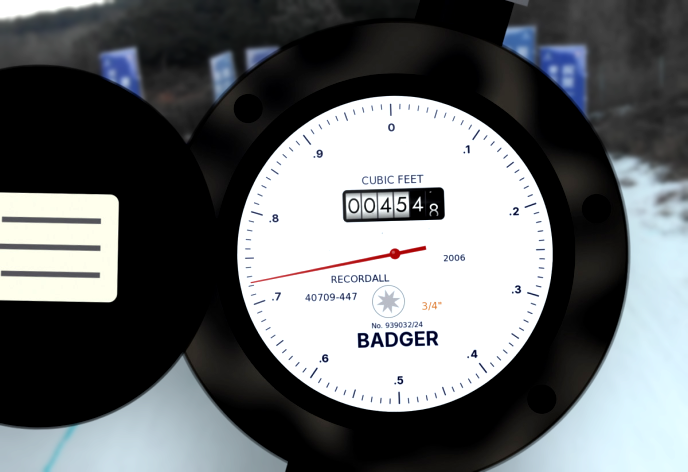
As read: 4547.72; ft³
